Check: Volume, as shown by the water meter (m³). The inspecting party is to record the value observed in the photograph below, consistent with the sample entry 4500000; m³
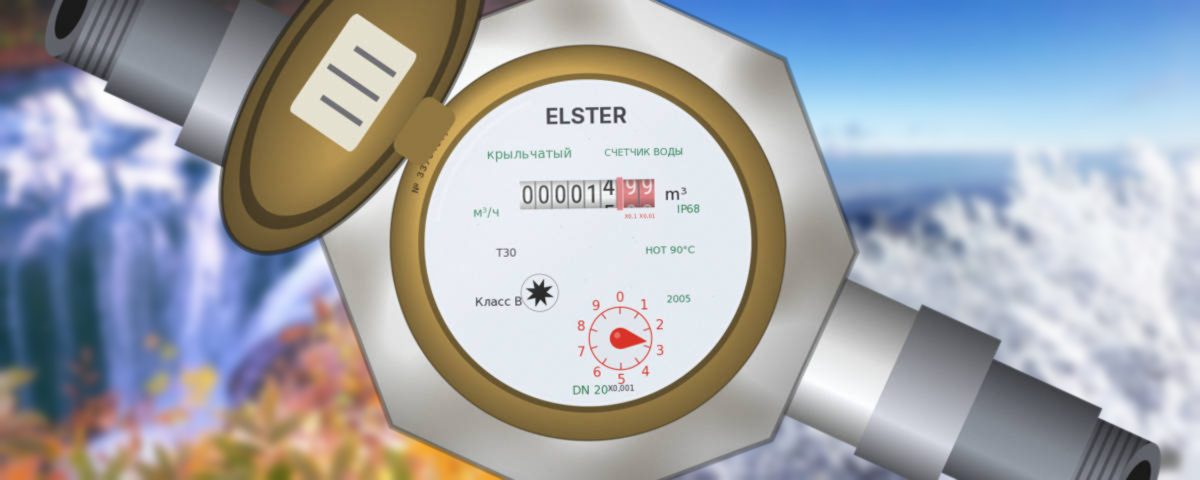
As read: 14.992; m³
